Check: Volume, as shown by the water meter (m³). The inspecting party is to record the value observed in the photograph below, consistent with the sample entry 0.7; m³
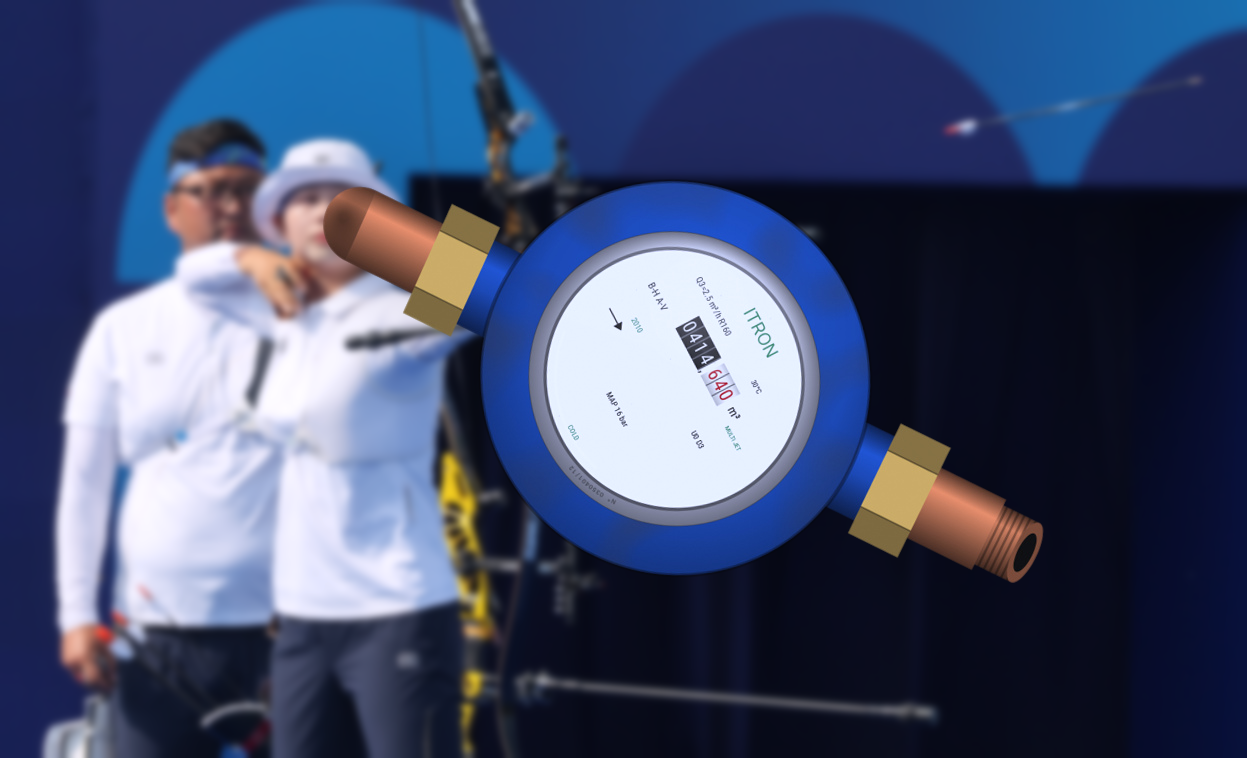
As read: 414.640; m³
